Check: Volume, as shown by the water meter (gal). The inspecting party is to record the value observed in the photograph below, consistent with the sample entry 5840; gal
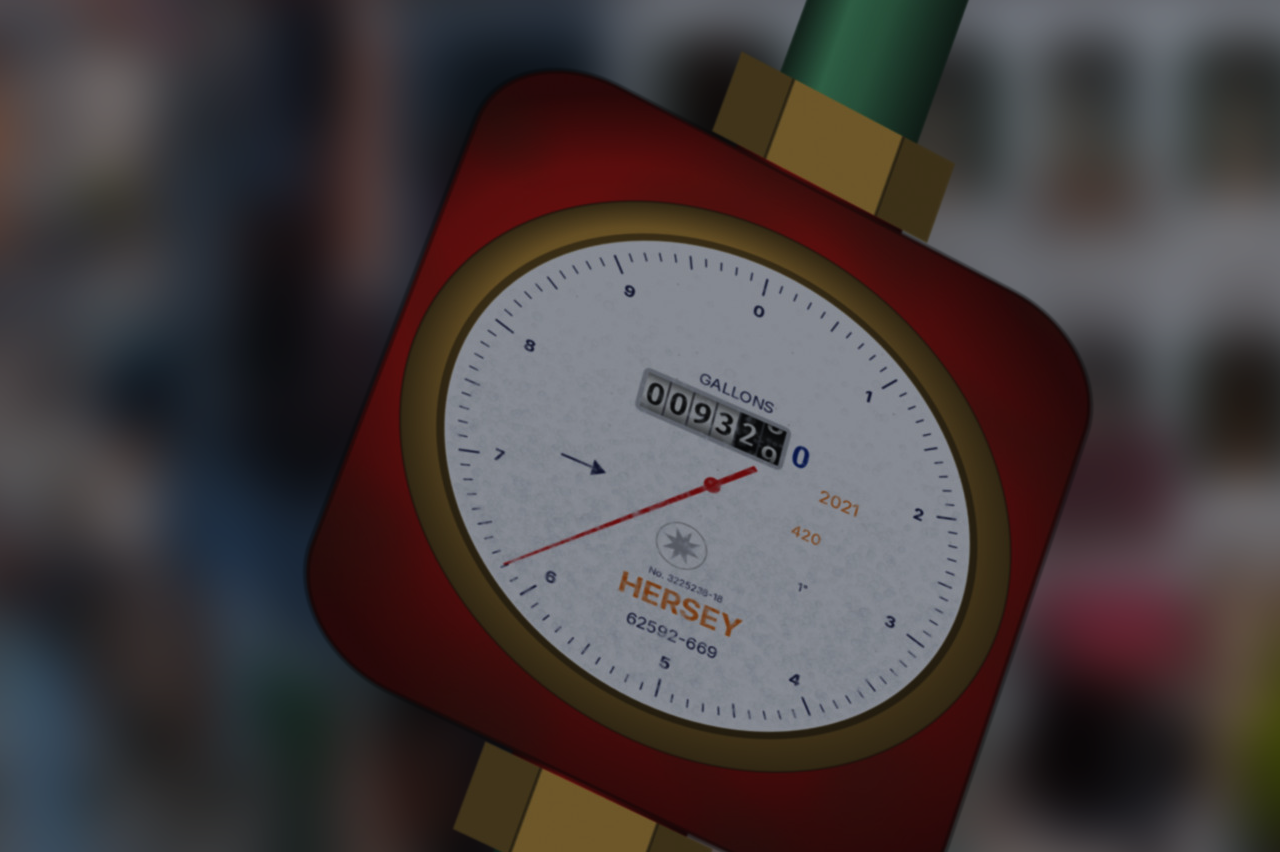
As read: 93286.2; gal
